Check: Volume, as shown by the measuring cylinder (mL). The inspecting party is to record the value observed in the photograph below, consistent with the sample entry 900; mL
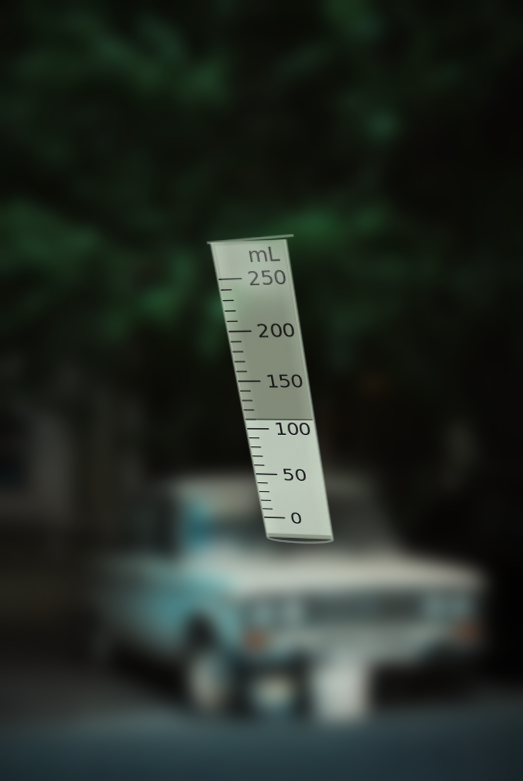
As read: 110; mL
